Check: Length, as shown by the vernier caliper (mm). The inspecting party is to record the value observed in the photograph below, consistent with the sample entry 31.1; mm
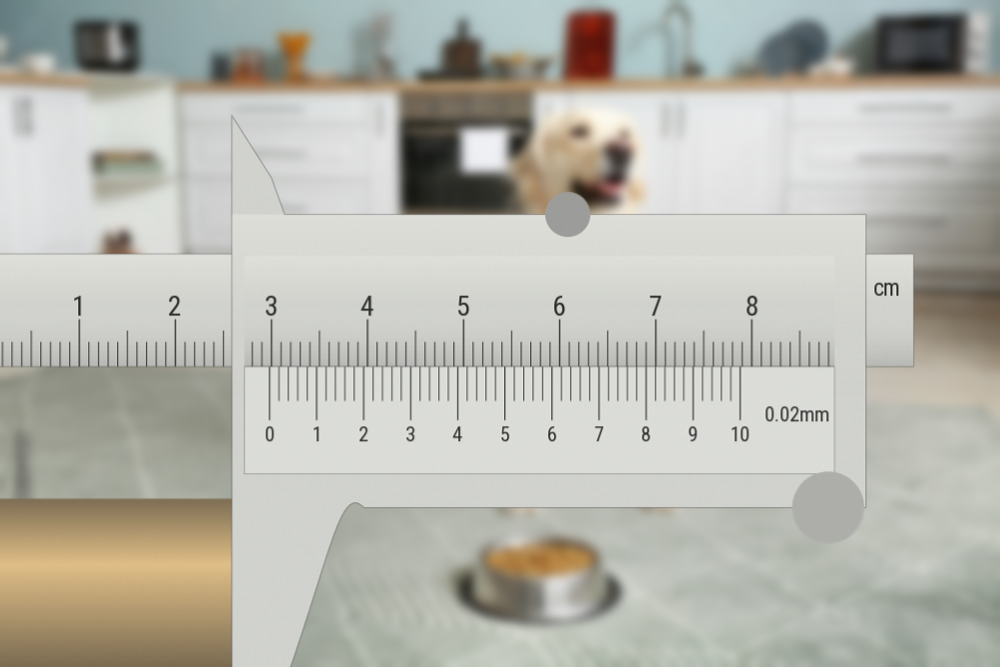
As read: 29.8; mm
